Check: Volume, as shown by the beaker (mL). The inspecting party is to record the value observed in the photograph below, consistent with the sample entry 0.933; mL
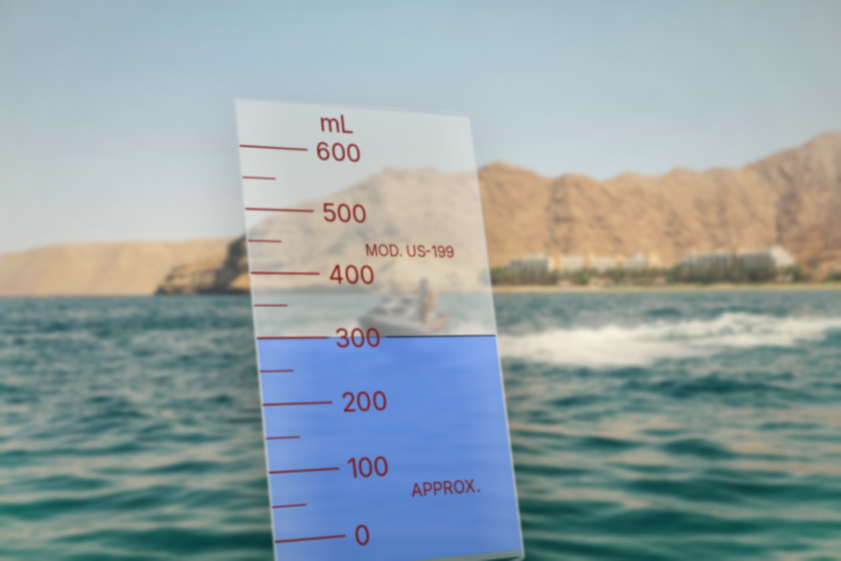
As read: 300; mL
